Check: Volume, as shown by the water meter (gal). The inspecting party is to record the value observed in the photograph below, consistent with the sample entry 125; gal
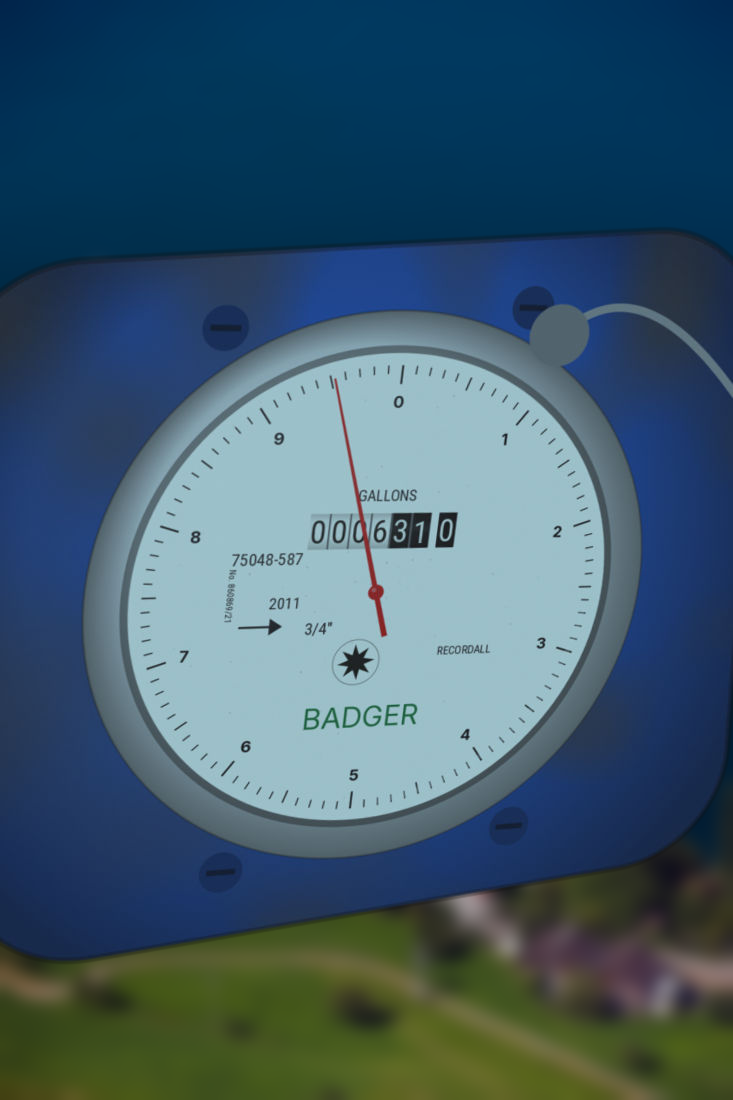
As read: 6309.5; gal
